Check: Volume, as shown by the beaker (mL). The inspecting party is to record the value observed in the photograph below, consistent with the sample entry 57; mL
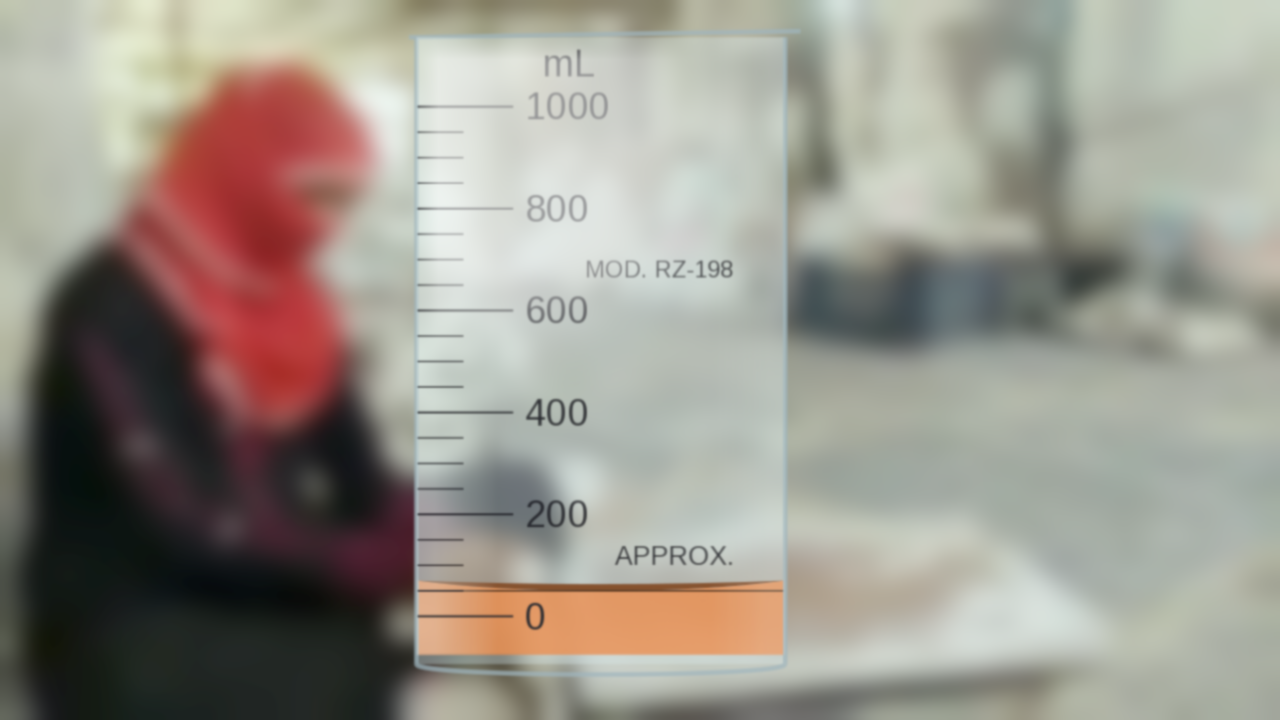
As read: 50; mL
